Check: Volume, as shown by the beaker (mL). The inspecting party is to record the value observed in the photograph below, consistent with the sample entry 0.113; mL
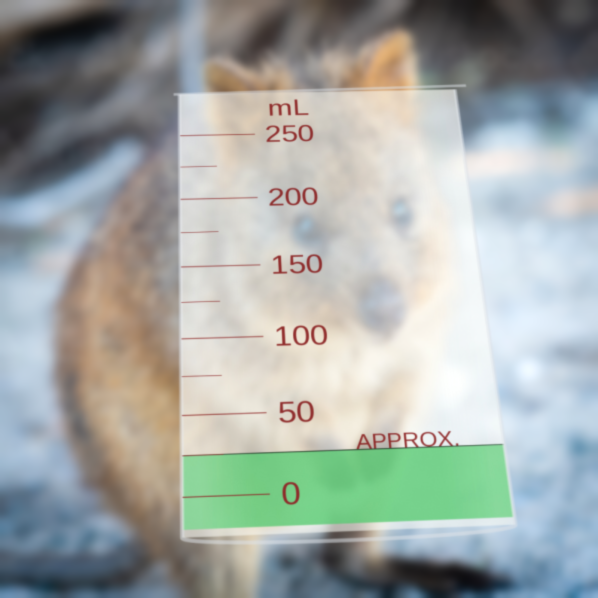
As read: 25; mL
